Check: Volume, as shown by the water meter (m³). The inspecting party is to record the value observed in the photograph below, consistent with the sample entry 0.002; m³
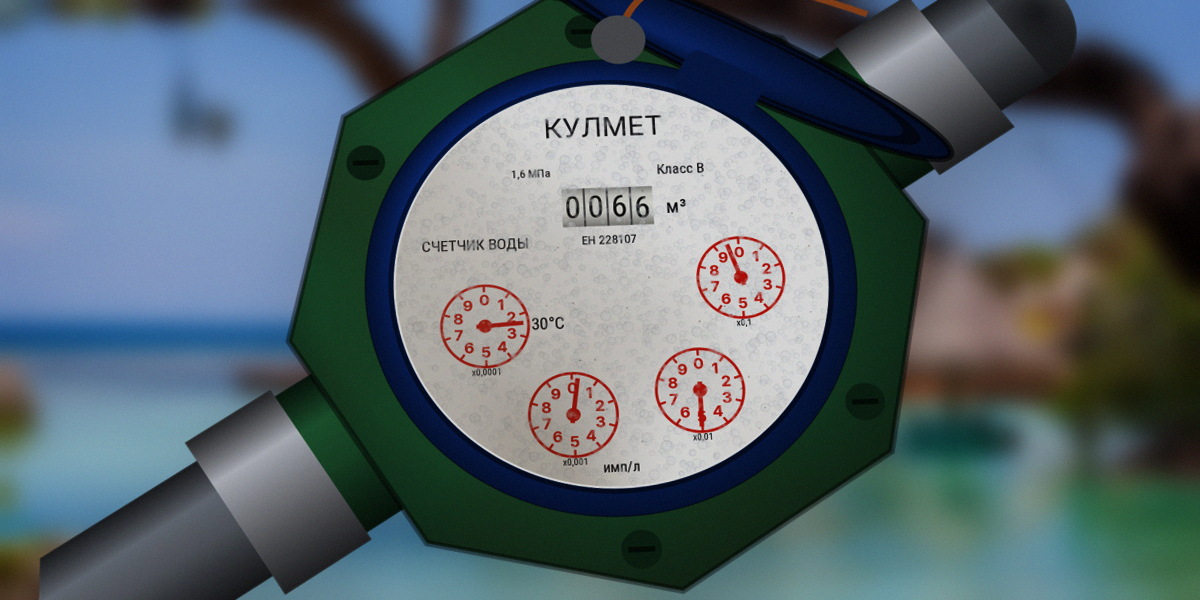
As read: 65.9502; m³
